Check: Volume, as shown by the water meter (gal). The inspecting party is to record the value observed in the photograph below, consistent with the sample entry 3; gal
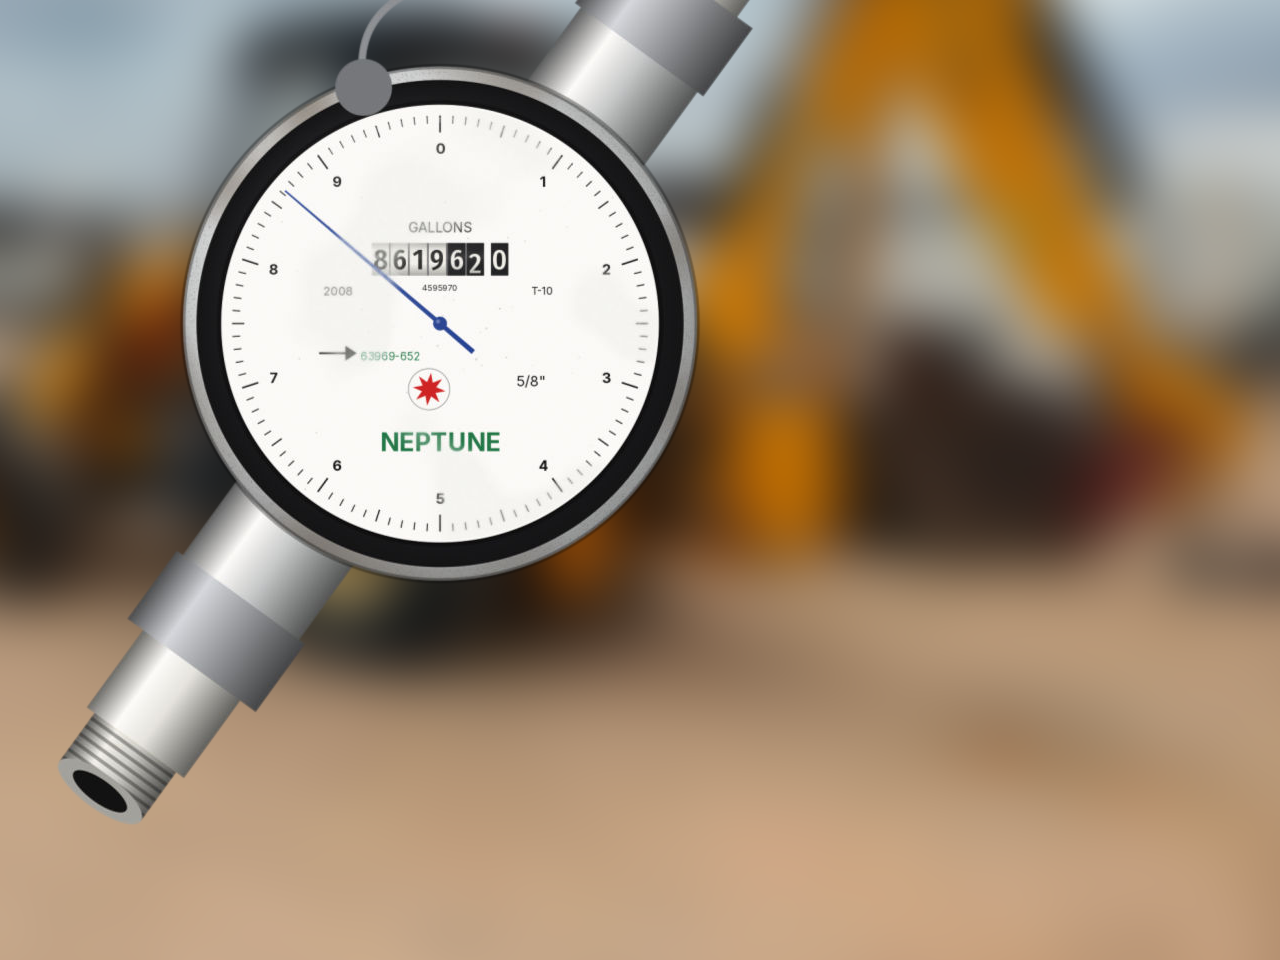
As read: 8619618.6; gal
